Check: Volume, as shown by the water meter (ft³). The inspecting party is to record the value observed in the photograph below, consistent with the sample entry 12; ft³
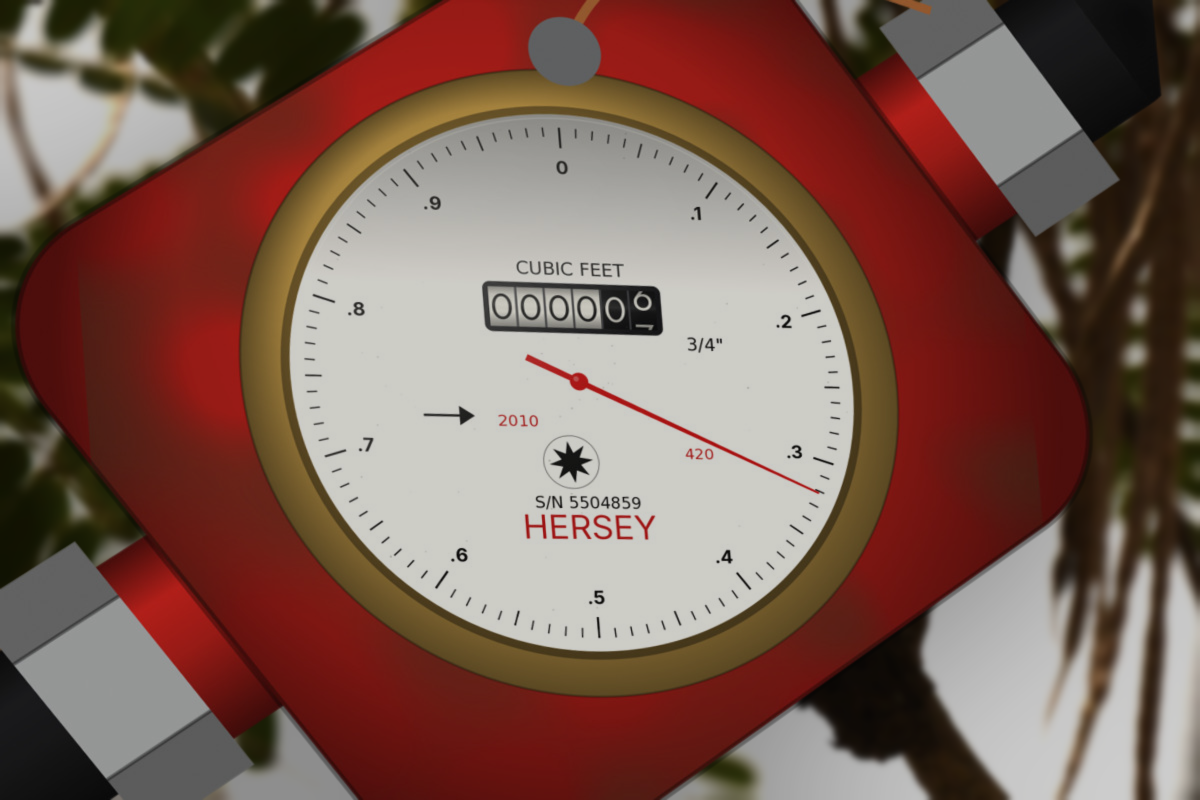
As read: 6.32; ft³
